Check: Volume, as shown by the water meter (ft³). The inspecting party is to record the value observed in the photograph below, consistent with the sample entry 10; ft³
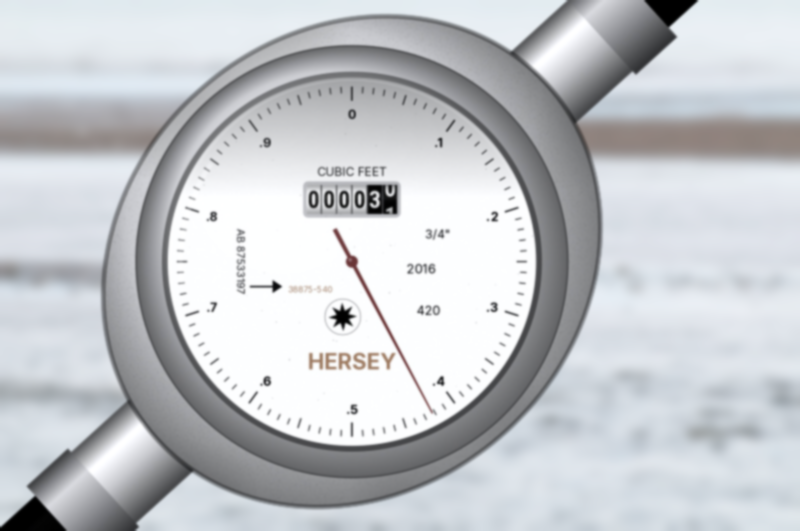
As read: 30.42; ft³
